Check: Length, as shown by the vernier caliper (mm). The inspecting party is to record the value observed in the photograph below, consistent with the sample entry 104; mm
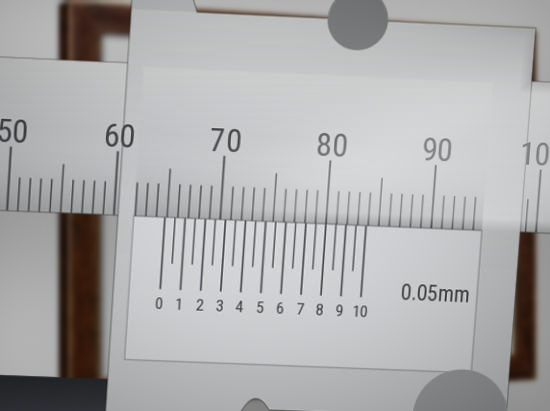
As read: 64.8; mm
